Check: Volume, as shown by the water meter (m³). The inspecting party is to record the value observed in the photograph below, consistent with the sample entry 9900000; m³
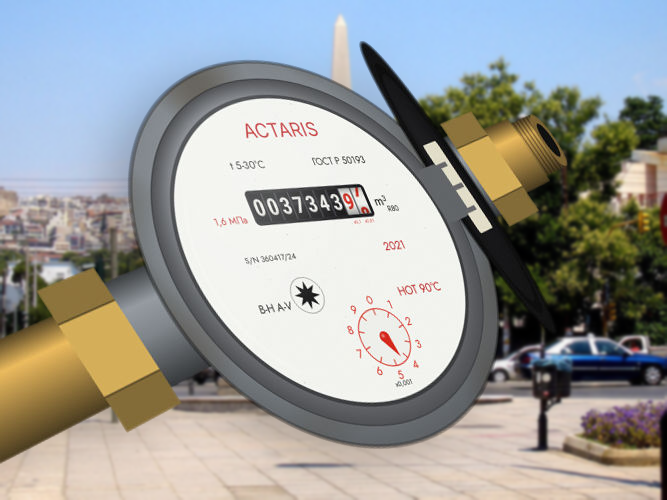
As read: 37343.974; m³
